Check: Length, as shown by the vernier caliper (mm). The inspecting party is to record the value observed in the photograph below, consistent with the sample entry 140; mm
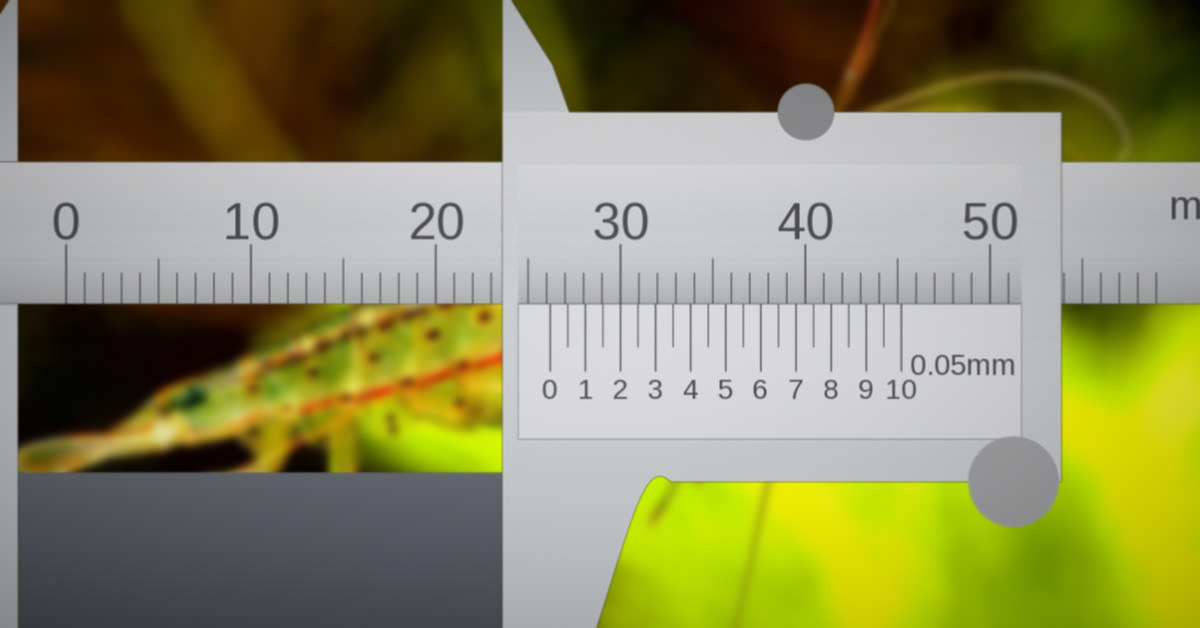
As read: 26.2; mm
